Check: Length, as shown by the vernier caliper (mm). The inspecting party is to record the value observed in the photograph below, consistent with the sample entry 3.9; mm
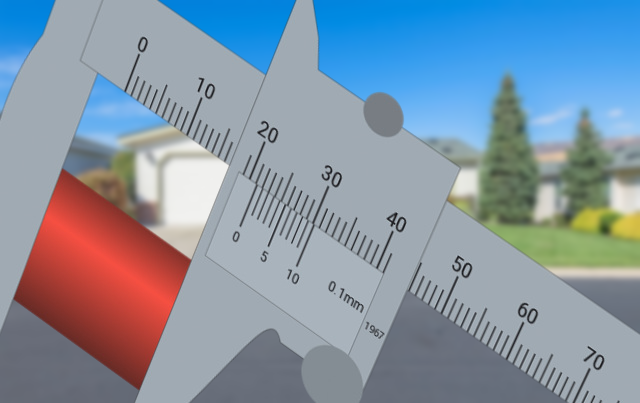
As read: 21.2; mm
